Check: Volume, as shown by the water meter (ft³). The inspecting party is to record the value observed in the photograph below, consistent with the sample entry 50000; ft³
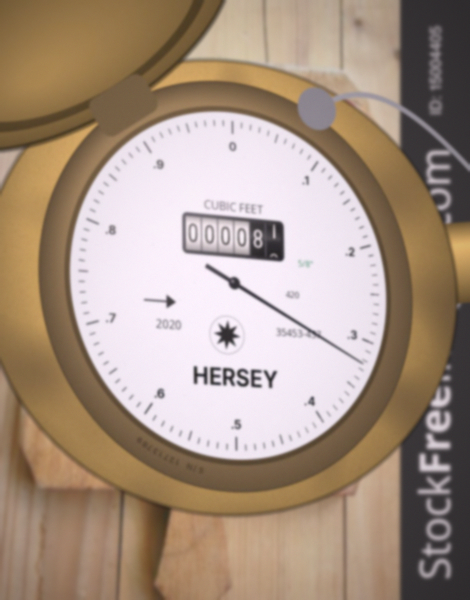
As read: 81.32; ft³
